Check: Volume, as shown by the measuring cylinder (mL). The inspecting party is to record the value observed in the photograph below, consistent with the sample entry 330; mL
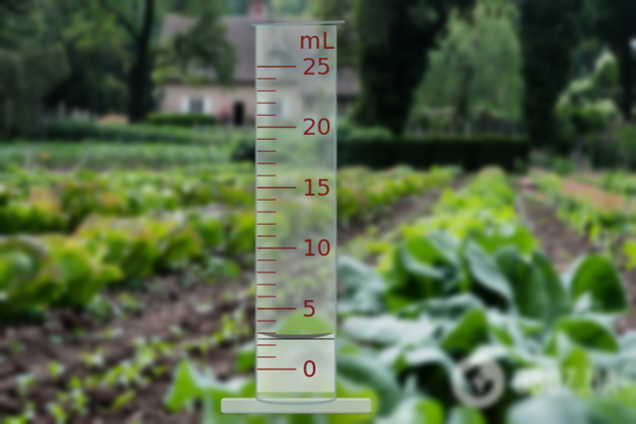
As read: 2.5; mL
